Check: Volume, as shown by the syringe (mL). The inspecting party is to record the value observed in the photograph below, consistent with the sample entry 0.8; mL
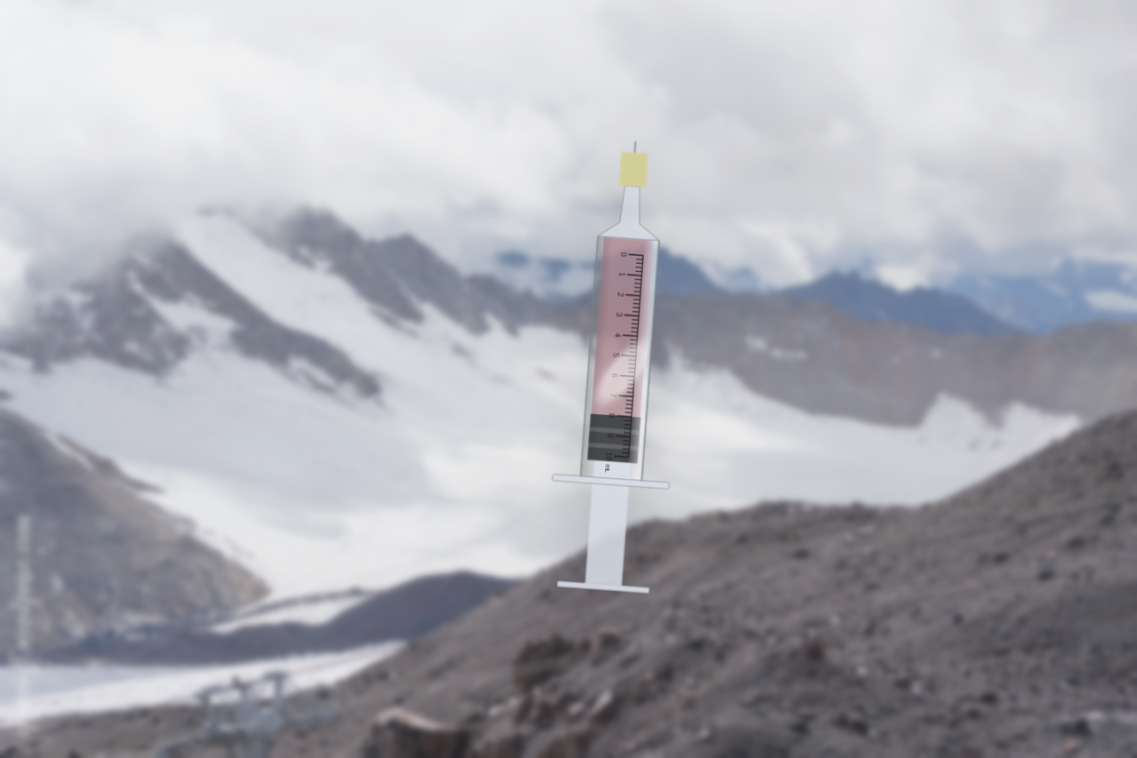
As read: 8; mL
